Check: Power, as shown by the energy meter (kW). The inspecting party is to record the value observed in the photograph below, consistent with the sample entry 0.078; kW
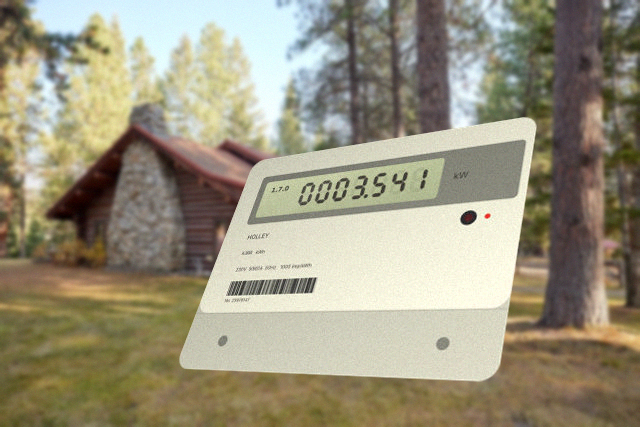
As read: 3.541; kW
